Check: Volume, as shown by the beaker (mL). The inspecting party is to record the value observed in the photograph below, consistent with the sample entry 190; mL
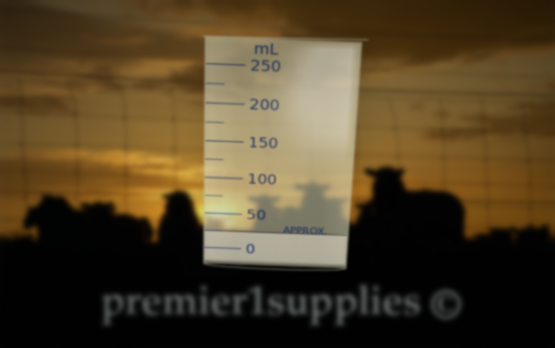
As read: 25; mL
